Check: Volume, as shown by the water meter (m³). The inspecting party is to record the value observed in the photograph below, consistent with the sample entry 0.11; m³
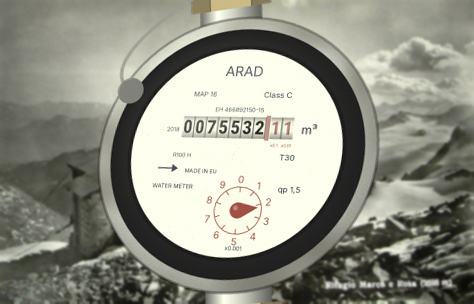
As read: 75532.112; m³
